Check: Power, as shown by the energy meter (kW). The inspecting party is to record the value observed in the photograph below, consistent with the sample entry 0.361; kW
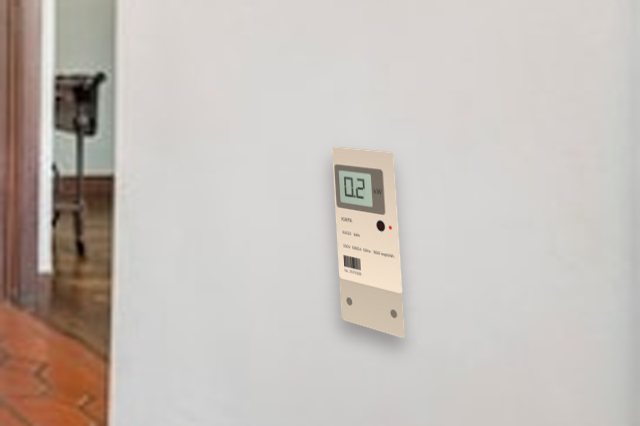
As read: 0.2; kW
